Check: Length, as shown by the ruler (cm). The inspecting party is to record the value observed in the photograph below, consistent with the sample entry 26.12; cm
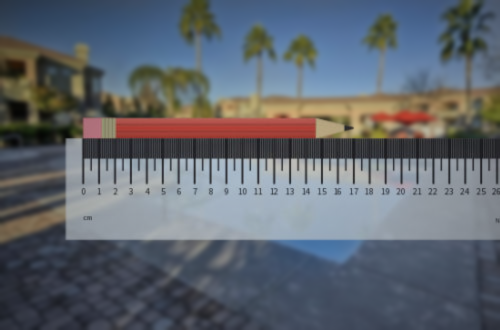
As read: 17; cm
